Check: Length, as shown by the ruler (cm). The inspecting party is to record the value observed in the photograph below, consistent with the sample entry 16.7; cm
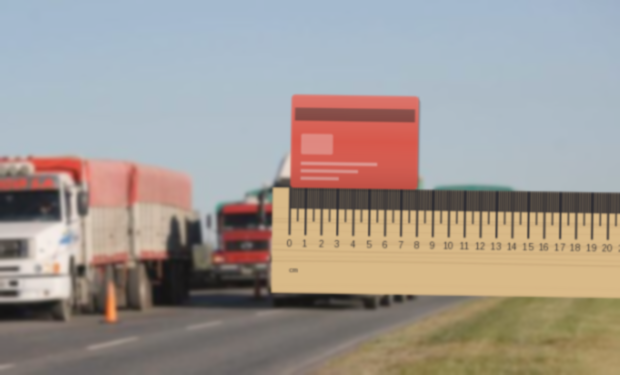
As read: 8; cm
